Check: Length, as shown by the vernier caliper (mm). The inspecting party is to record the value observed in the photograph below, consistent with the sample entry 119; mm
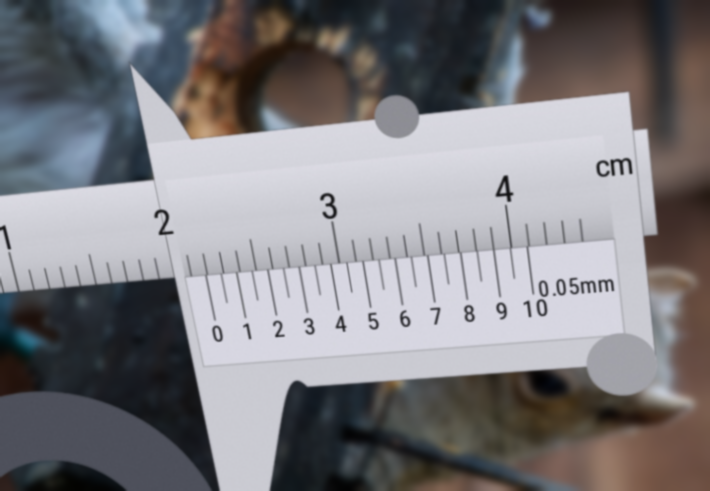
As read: 21.9; mm
